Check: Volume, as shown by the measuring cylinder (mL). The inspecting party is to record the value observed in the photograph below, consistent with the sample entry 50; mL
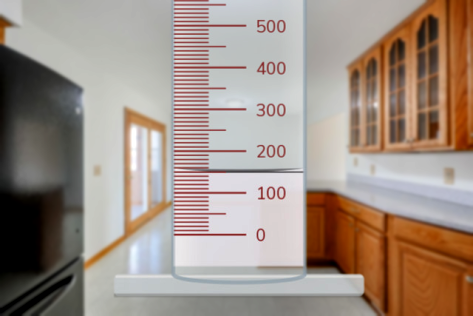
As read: 150; mL
